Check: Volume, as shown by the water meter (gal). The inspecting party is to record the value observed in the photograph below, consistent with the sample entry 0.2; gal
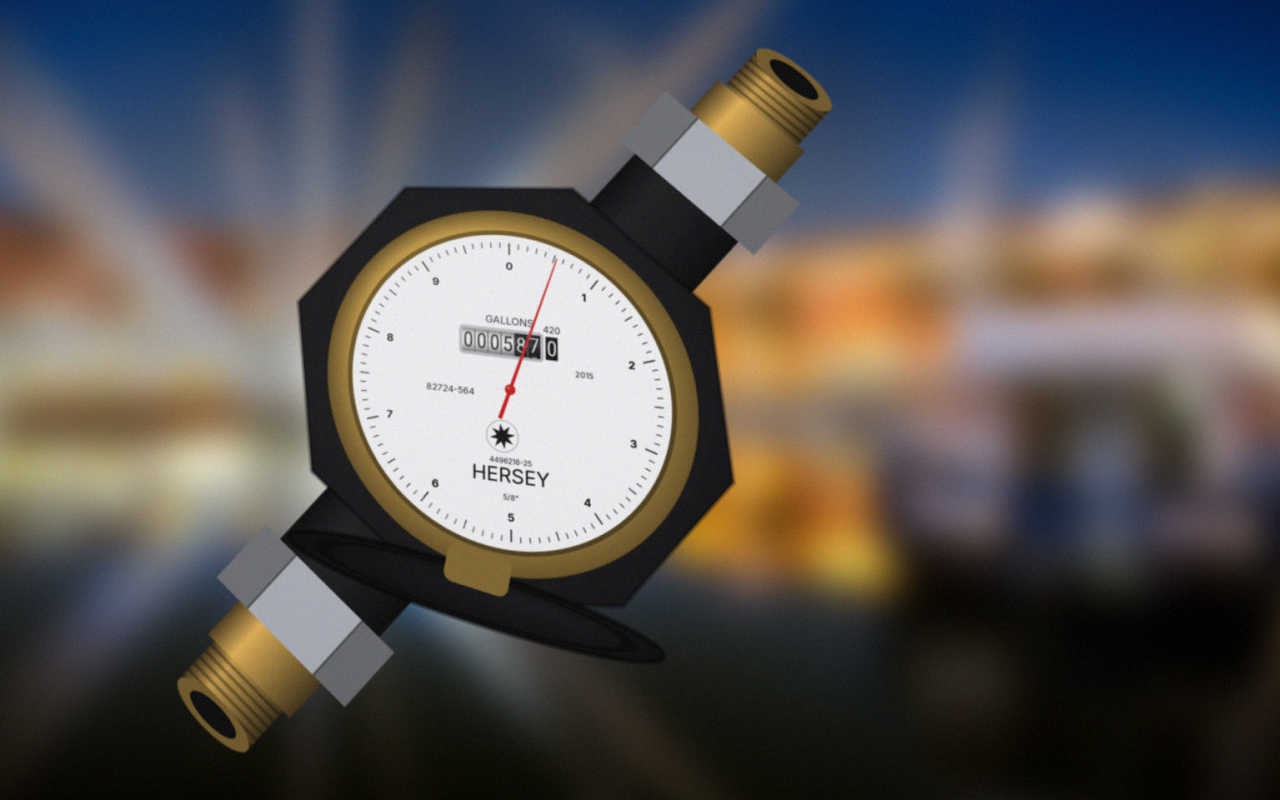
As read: 5870.5; gal
